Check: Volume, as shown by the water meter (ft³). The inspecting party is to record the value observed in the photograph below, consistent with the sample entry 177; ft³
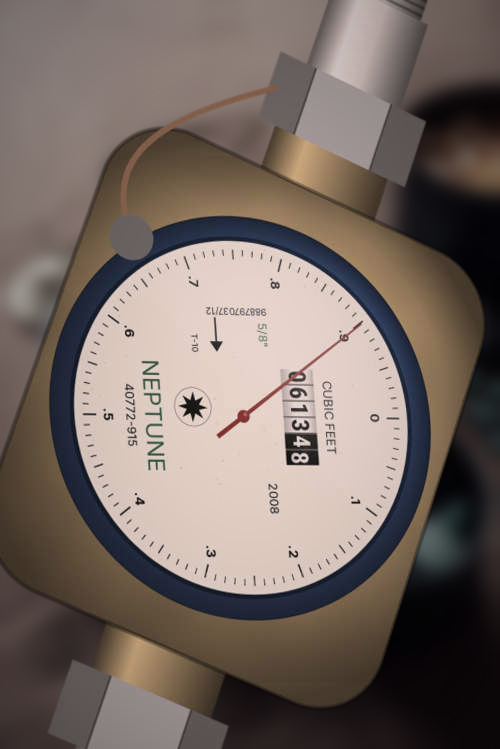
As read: 61347.90; ft³
